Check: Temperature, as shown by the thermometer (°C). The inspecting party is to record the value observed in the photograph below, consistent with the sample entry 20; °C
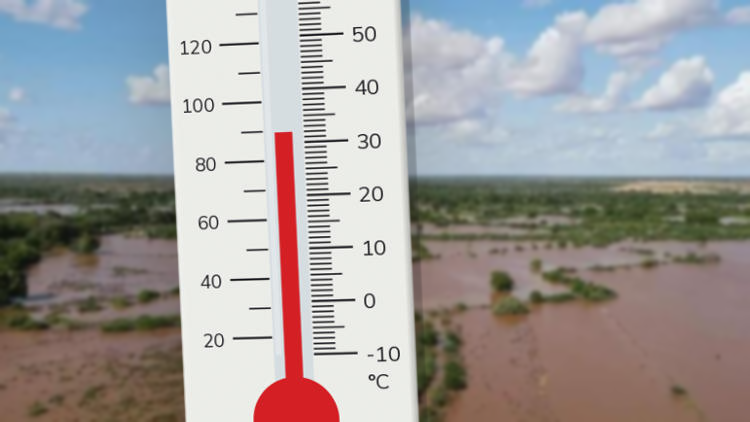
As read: 32; °C
